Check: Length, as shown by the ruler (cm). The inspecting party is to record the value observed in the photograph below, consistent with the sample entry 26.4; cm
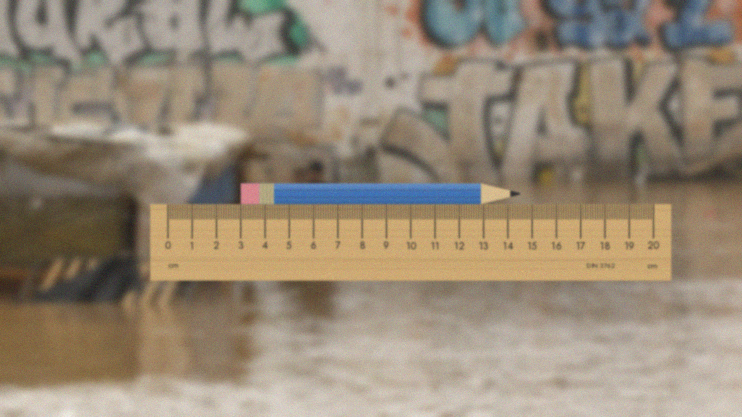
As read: 11.5; cm
